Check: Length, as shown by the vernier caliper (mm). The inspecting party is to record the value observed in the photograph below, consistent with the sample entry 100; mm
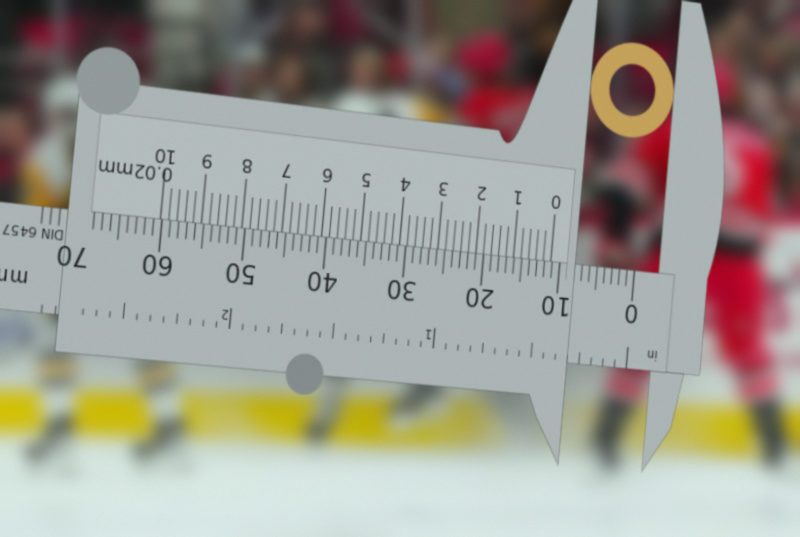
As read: 11.2; mm
